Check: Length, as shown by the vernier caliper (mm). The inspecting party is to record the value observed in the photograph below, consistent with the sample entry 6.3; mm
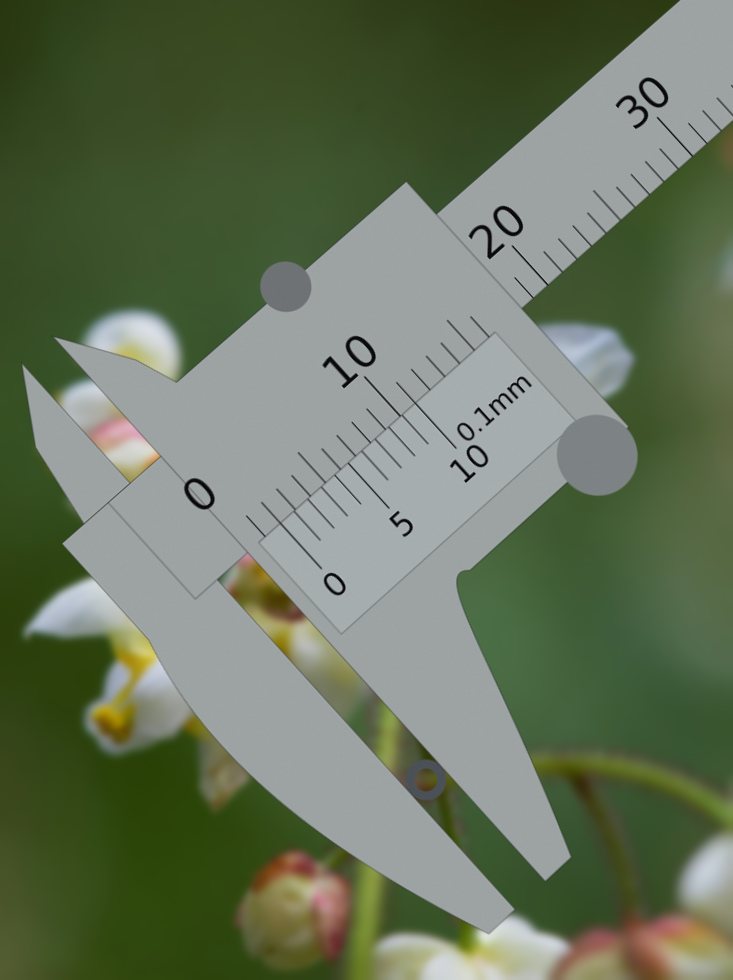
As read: 2.0; mm
